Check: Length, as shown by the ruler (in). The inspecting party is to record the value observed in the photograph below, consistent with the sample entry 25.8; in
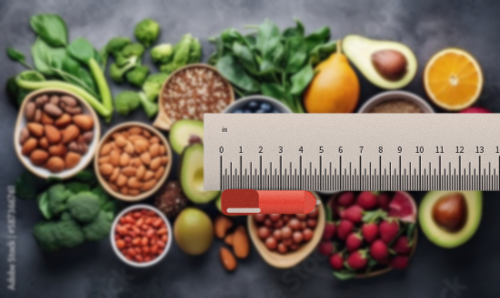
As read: 5; in
